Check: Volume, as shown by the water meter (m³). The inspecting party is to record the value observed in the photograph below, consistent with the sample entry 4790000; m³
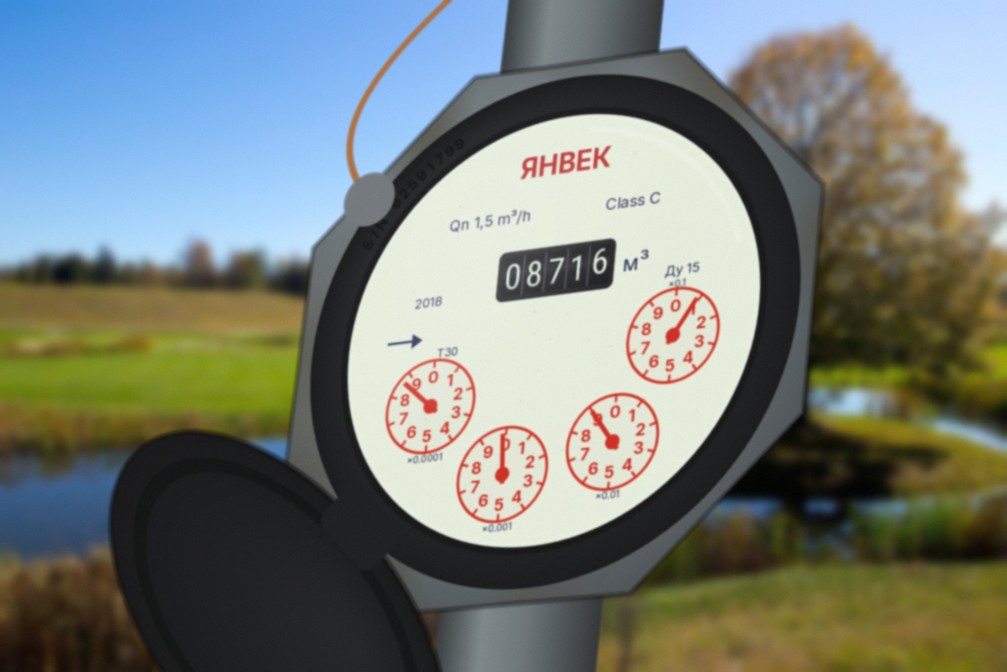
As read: 8716.0898; m³
